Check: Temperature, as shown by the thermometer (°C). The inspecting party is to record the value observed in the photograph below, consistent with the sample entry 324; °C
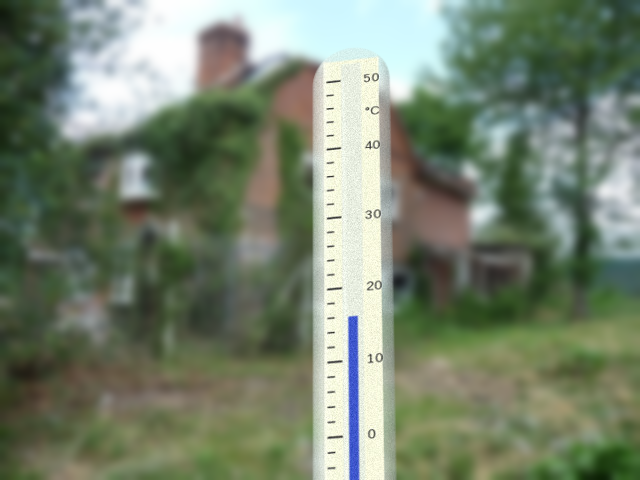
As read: 16; °C
